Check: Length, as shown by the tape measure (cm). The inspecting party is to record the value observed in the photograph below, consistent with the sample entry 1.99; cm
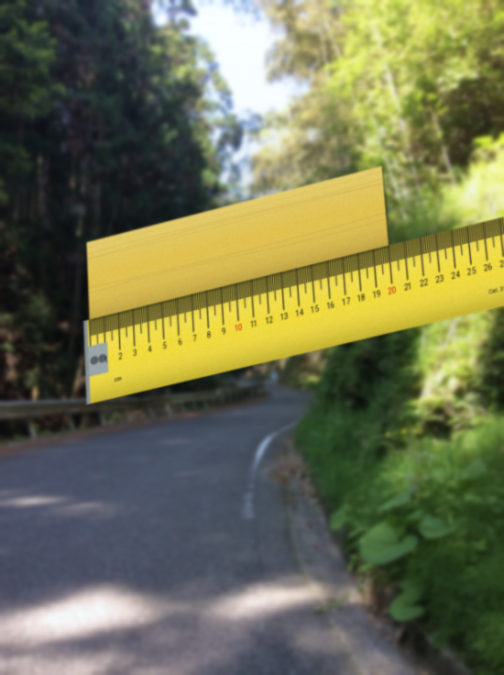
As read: 20; cm
